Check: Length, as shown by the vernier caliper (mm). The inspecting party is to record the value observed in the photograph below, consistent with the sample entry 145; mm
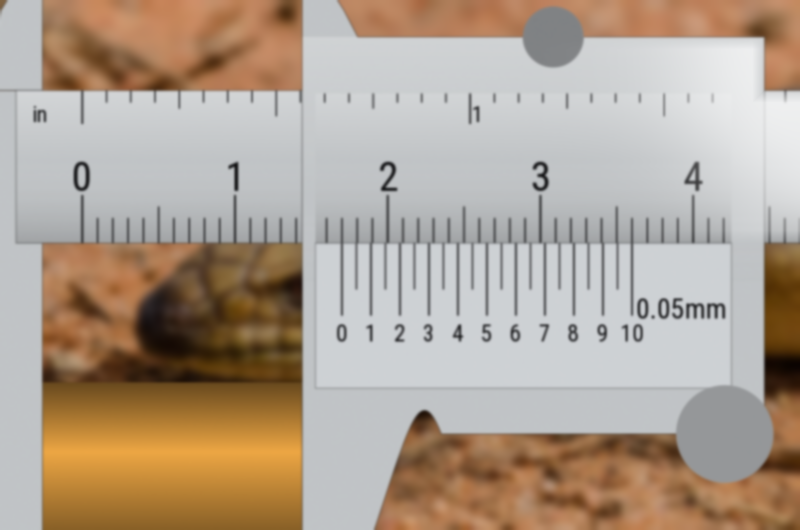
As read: 17.0; mm
